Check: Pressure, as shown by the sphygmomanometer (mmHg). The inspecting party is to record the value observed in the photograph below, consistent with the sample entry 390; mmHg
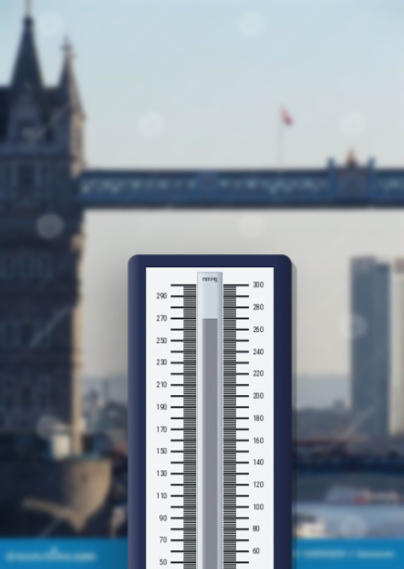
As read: 270; mmHg
